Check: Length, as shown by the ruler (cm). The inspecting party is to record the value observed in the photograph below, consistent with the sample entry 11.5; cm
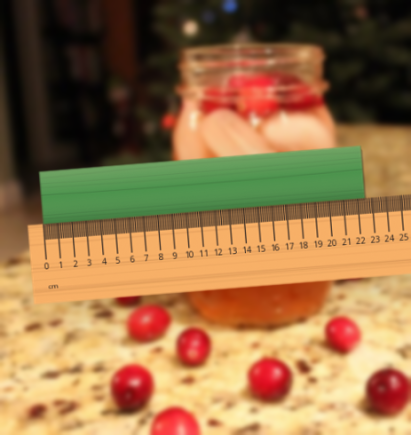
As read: 22.5; cm
